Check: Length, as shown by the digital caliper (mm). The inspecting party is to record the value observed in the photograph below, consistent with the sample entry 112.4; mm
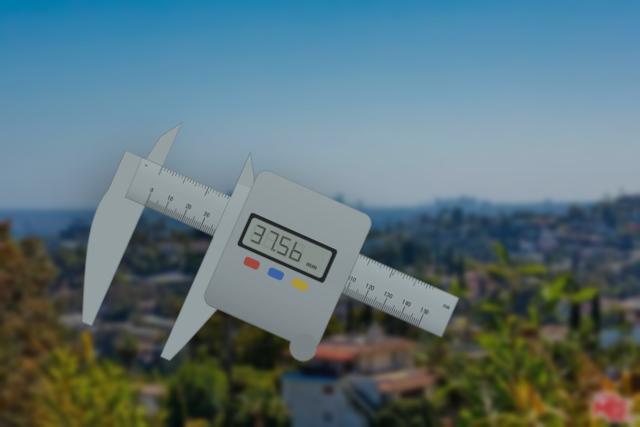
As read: 37.56; mm
